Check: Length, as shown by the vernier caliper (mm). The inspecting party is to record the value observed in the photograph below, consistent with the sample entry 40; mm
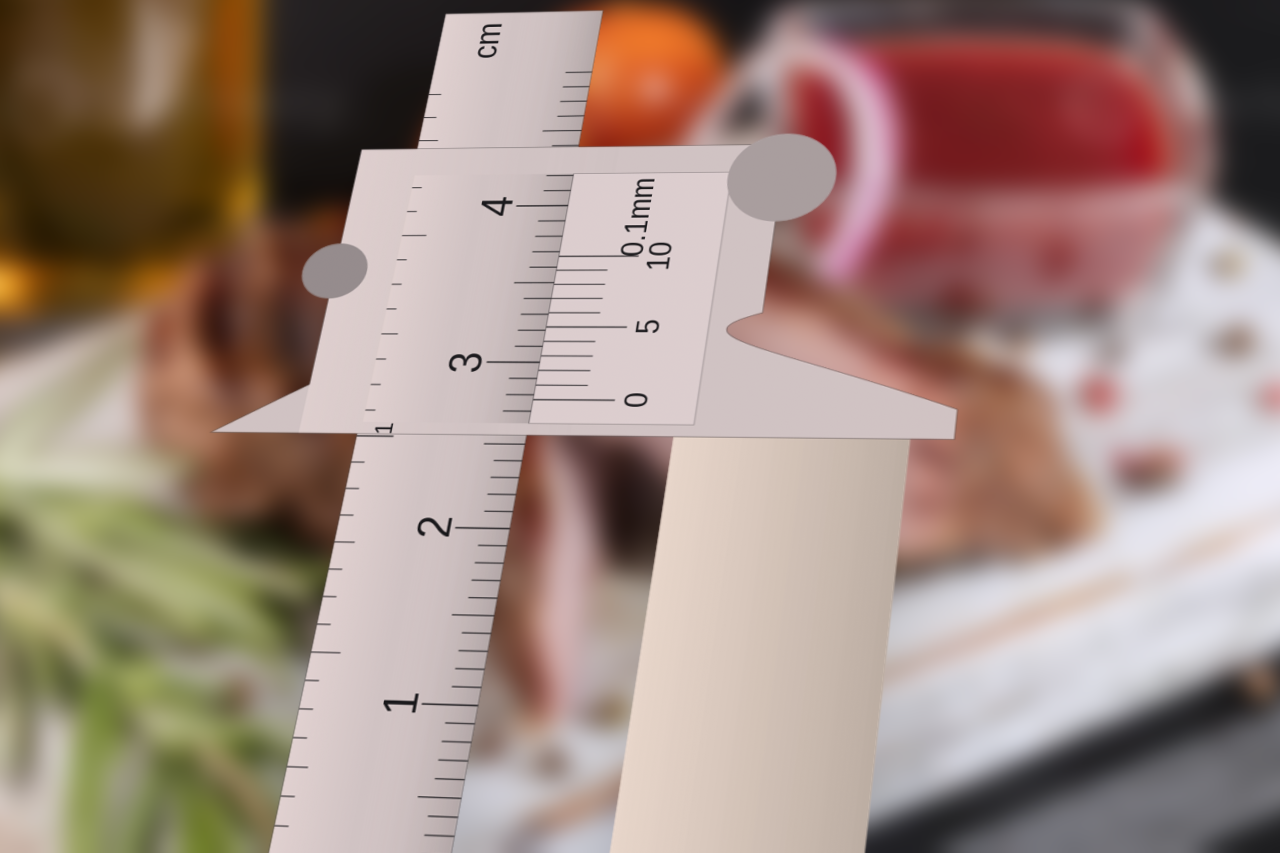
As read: 27.7; mm
